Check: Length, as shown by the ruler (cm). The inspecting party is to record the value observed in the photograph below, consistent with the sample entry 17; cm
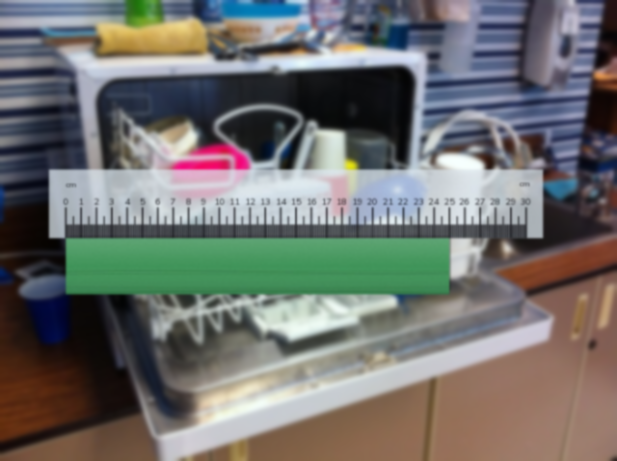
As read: 25; cm
